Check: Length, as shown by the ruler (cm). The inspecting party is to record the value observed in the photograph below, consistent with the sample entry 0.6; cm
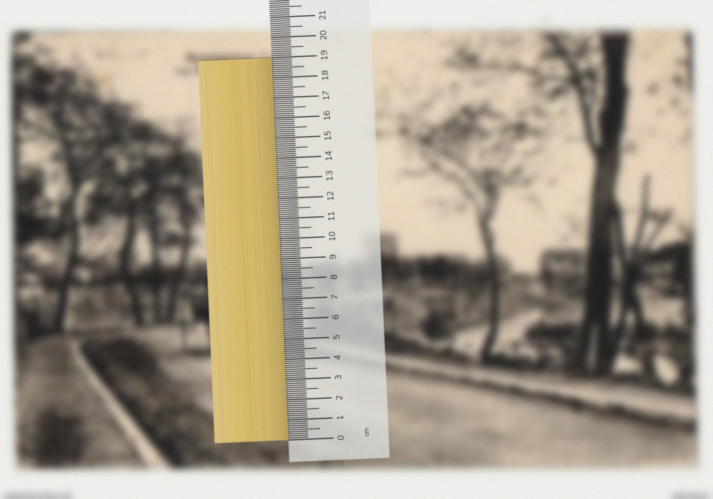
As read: 19; cm
